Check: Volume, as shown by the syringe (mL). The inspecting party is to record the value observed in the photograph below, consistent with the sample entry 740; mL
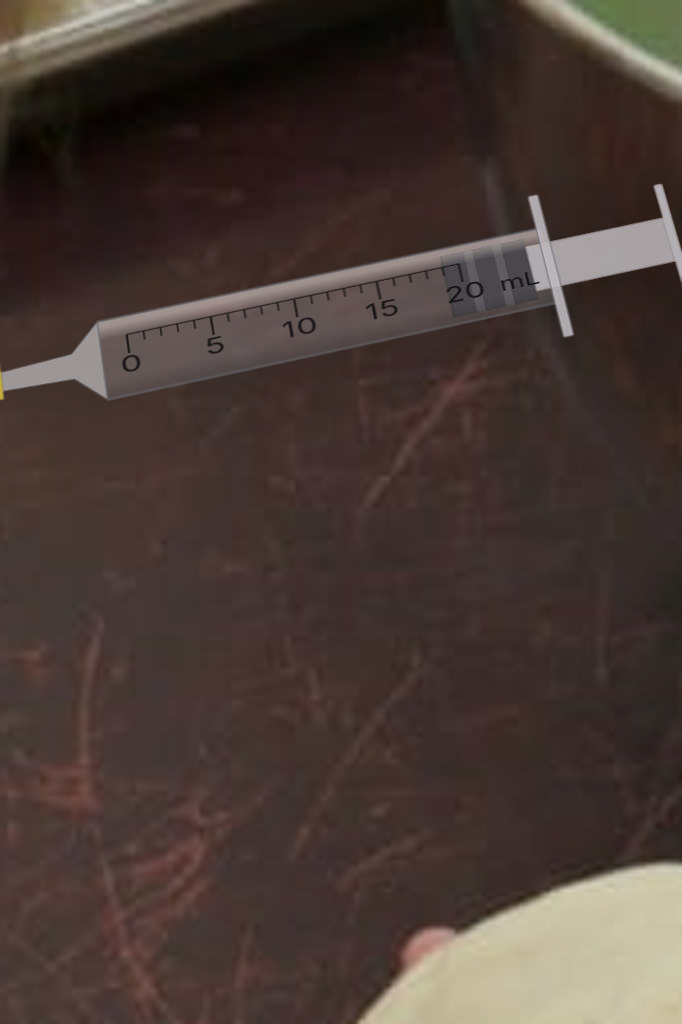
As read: 19; mL
